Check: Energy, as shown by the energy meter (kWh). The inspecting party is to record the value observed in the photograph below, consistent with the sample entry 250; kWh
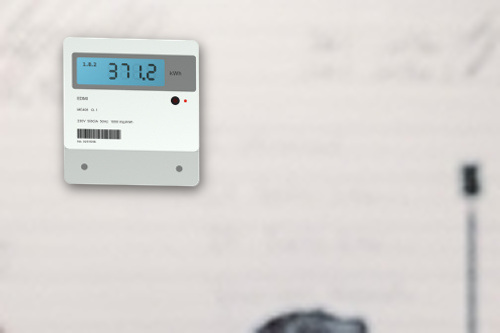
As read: 371.2; kWh
